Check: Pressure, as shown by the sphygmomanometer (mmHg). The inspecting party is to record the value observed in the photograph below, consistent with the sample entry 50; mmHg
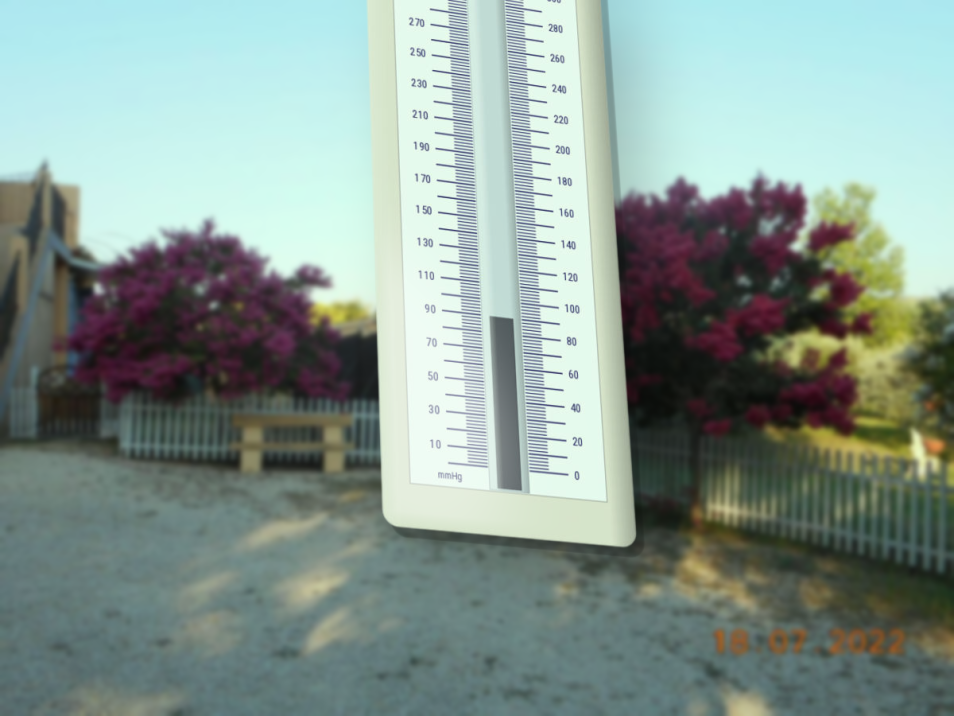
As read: 90; mmHg
